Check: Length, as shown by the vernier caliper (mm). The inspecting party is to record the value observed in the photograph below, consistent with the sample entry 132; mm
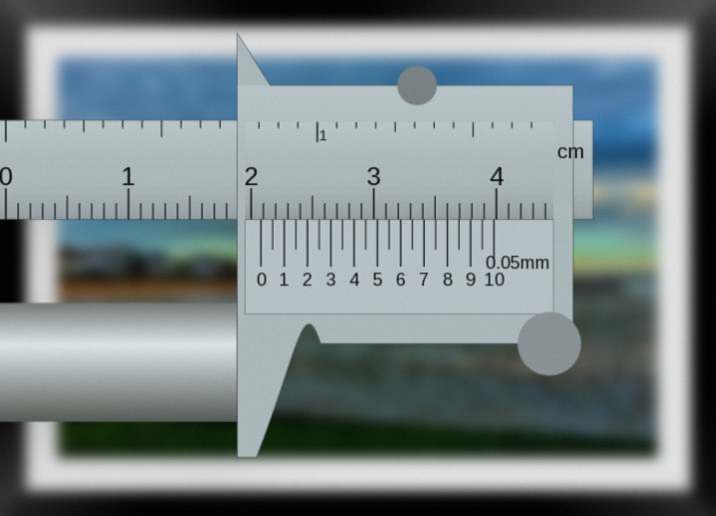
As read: 20.8; mm
